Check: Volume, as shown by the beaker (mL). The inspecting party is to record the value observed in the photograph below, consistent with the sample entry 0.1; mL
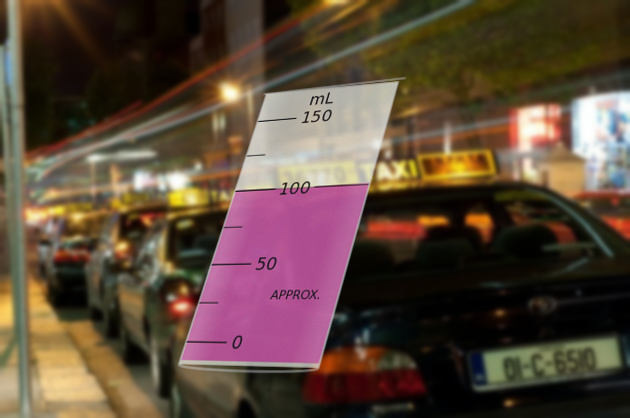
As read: 100; mL
